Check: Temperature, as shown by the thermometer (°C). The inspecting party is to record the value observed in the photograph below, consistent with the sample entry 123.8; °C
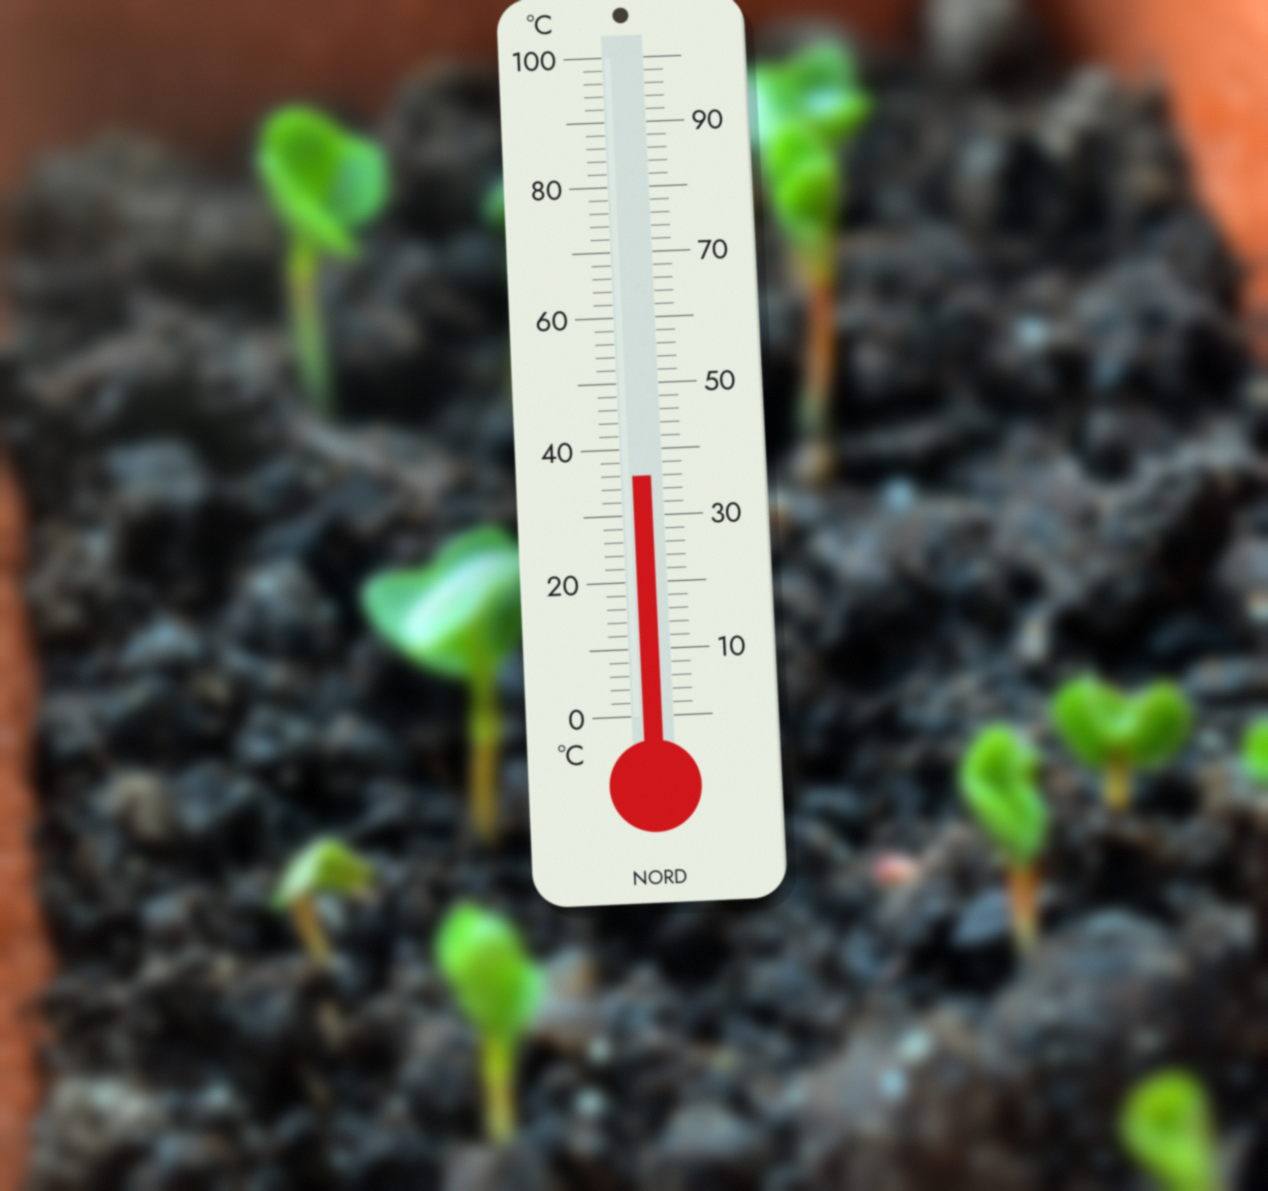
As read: 36; °C
